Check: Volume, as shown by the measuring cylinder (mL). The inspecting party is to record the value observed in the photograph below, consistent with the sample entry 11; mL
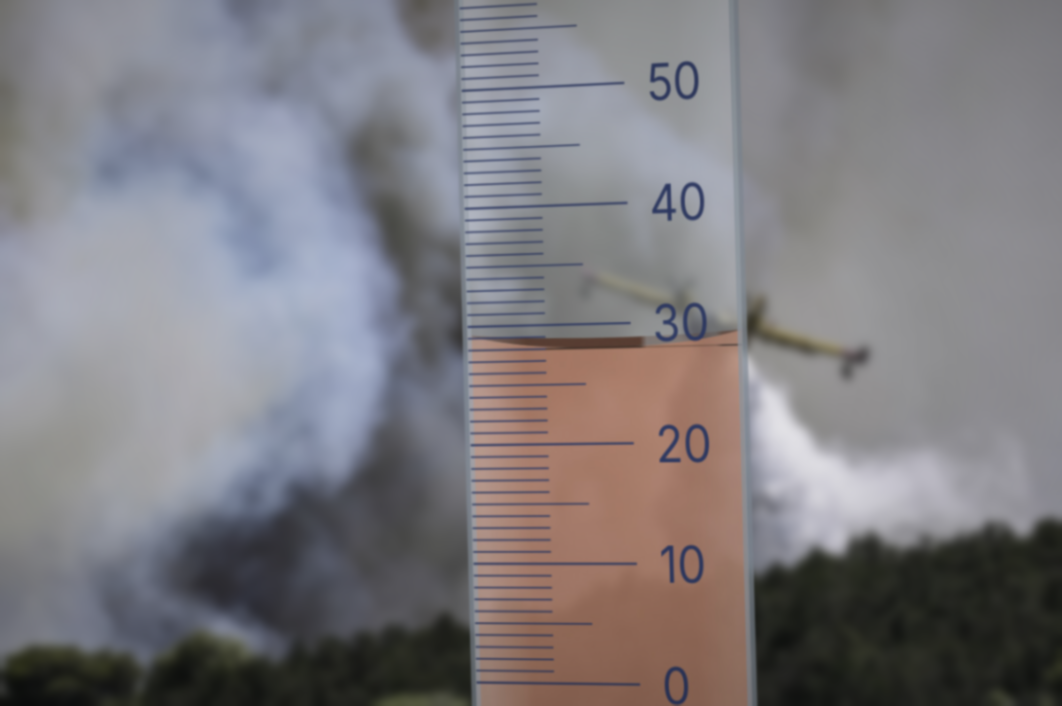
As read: 28; mL
